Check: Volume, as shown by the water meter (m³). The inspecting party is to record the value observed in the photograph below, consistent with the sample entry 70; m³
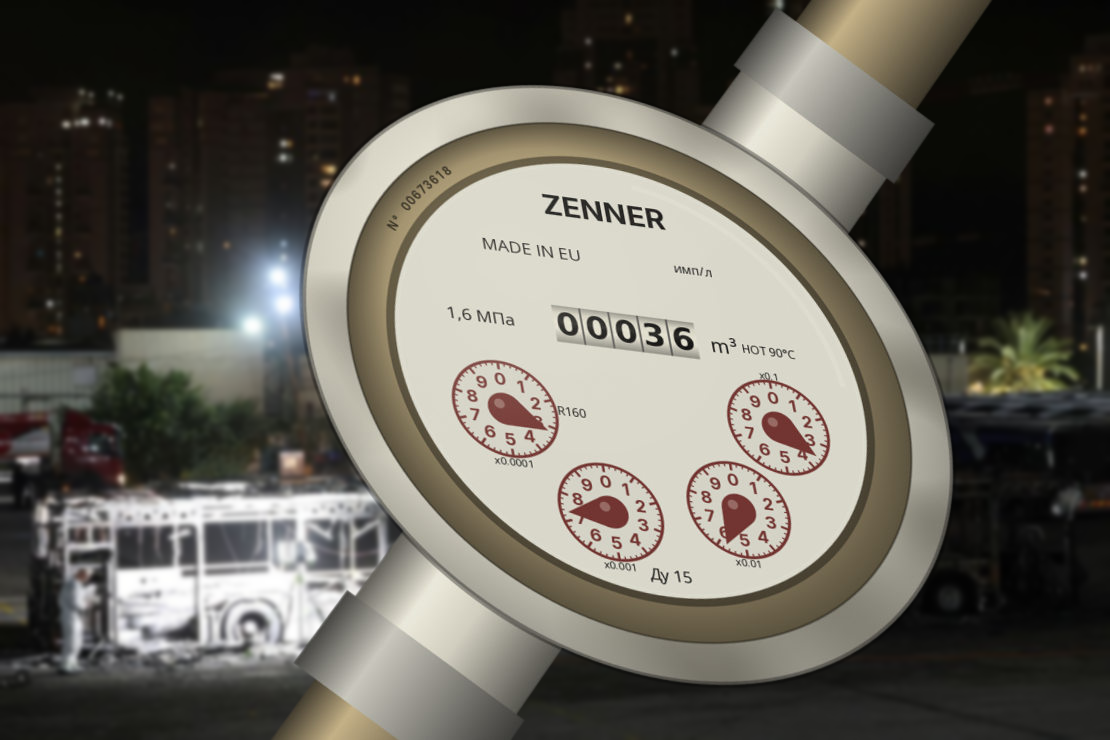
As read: 36.3573; m³
